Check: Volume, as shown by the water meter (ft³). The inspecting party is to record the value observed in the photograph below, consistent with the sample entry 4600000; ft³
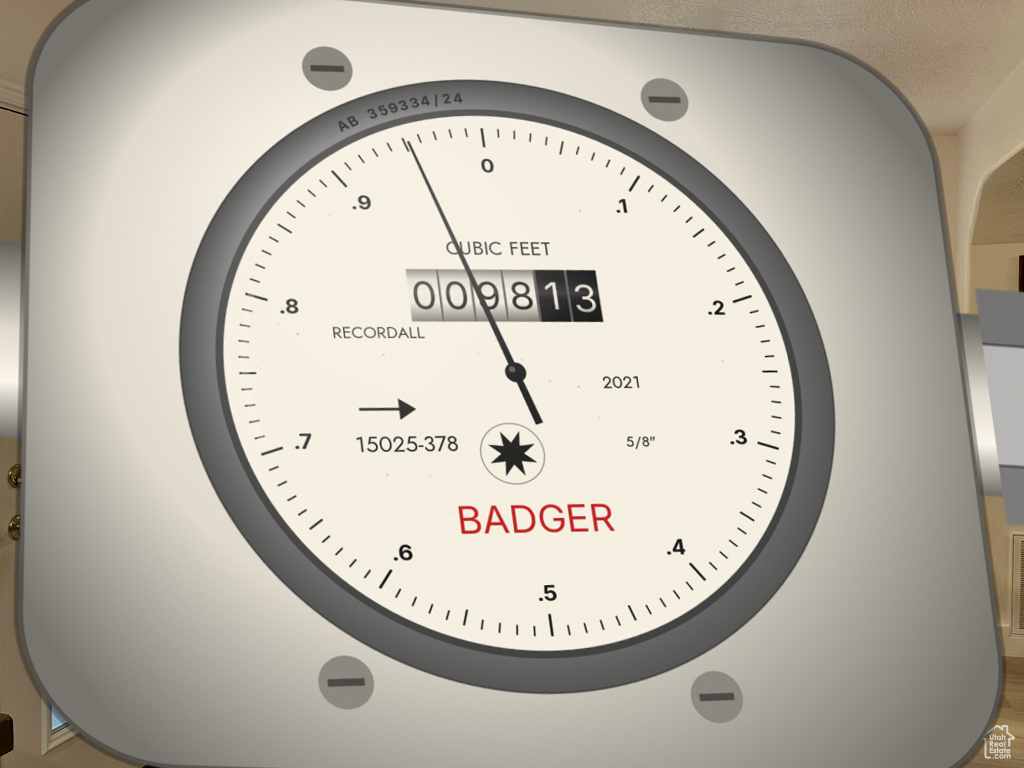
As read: 9812.95; ft³
